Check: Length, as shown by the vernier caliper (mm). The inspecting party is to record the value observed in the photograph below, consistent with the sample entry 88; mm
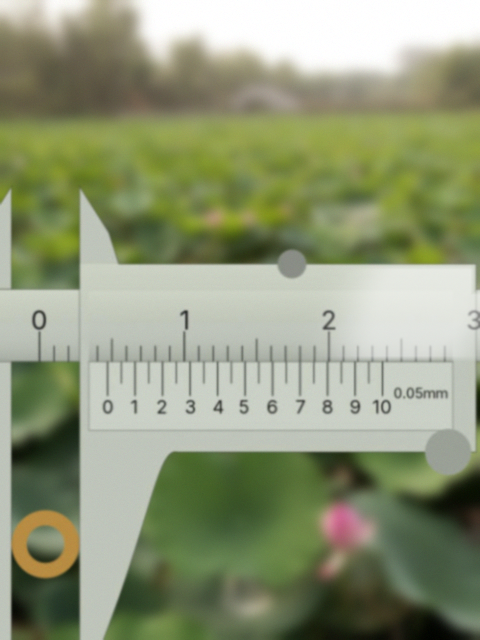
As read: 4.7; mm
